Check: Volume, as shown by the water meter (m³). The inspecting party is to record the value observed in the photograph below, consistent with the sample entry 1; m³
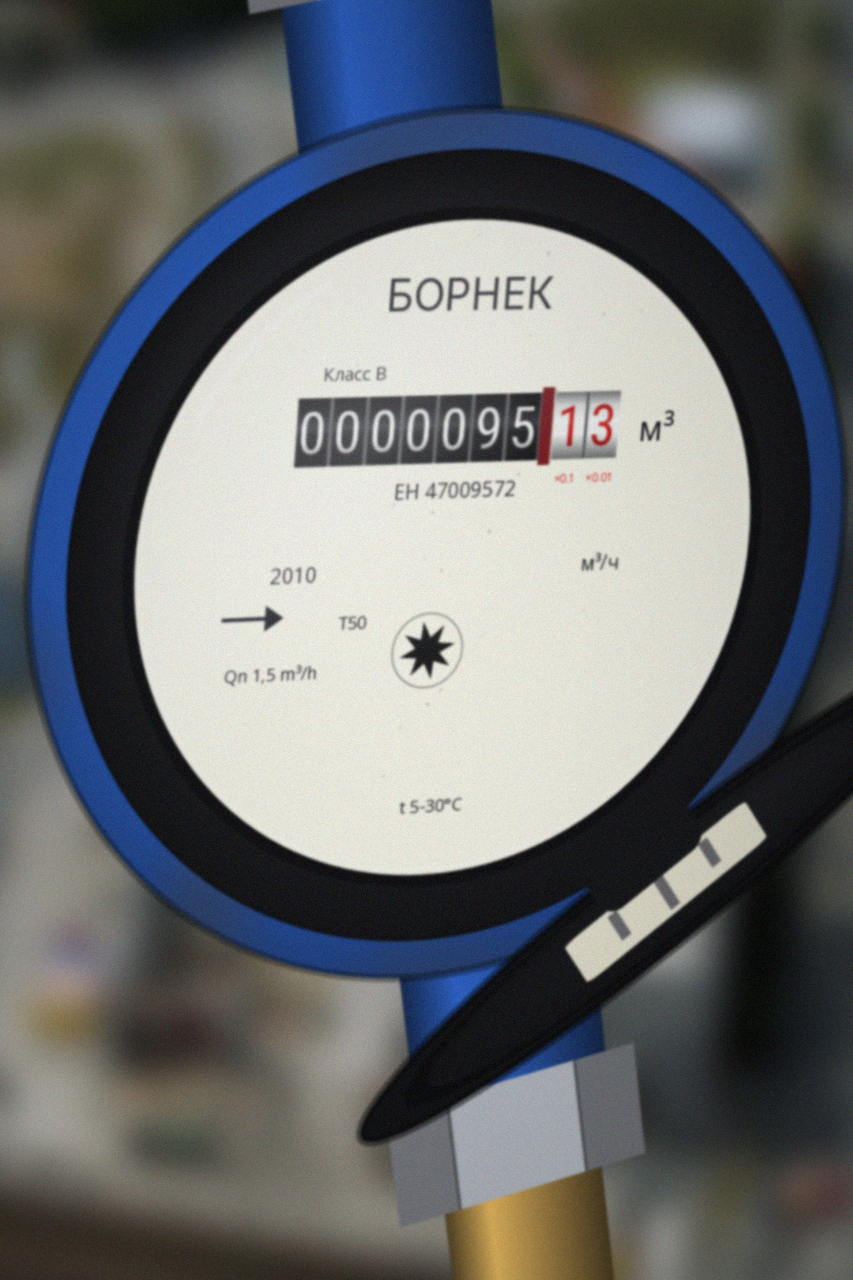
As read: 95.13; m³
